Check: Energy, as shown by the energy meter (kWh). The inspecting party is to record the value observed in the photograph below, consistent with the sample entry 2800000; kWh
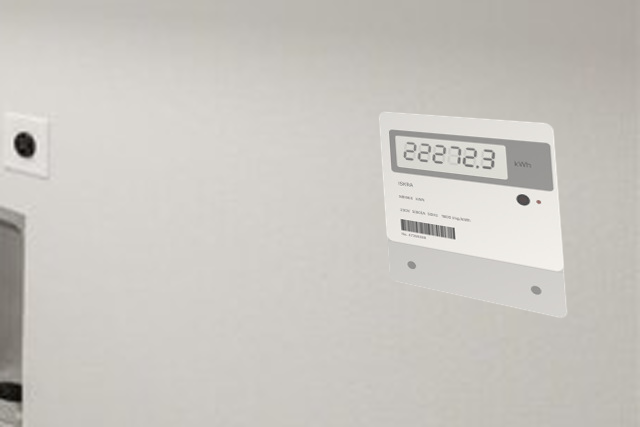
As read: 22272.3; kWh
